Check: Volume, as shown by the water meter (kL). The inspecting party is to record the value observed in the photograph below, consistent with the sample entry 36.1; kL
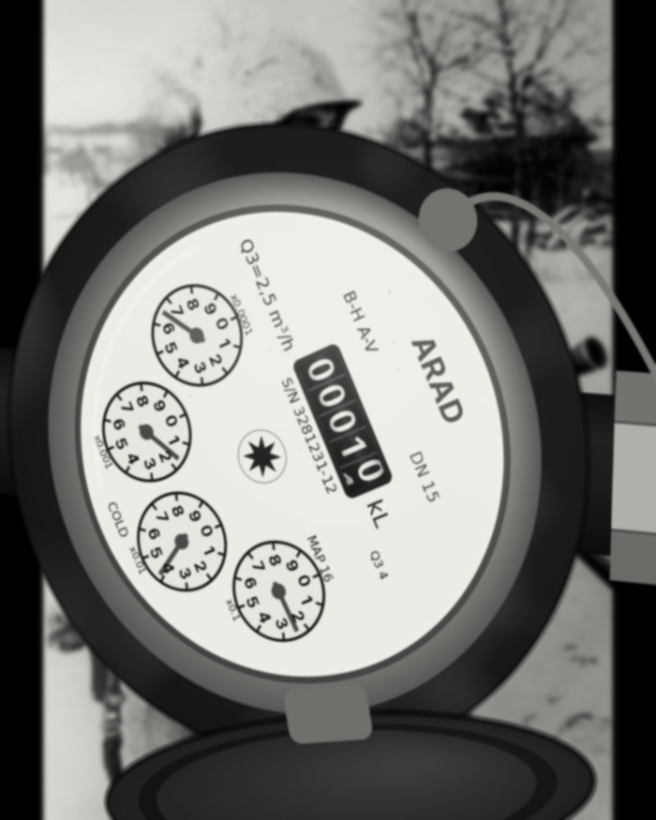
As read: 10.2416; kL
